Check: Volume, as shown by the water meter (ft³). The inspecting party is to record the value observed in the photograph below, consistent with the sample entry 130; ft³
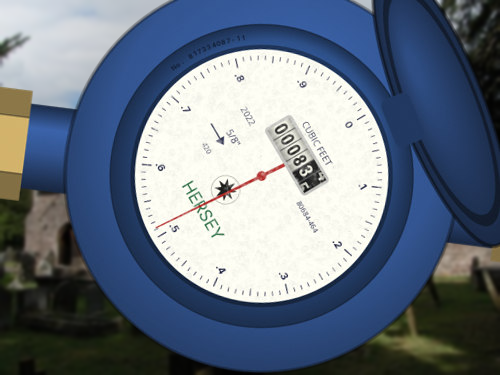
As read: 834.51; ft³
